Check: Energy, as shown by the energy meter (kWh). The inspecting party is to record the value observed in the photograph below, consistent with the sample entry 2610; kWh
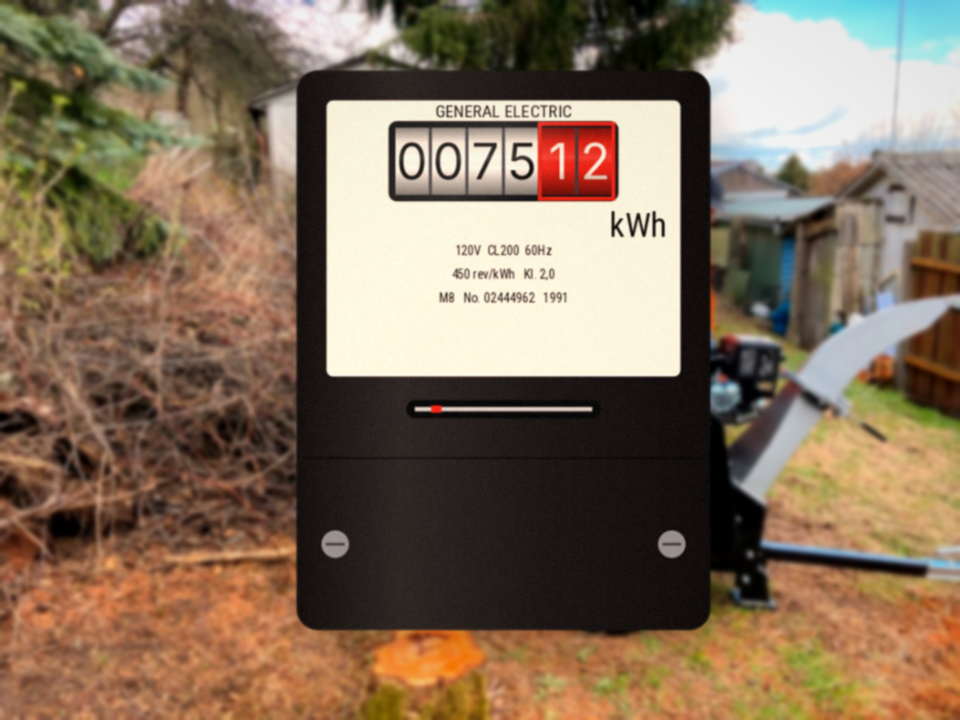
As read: 75.12; kWh
